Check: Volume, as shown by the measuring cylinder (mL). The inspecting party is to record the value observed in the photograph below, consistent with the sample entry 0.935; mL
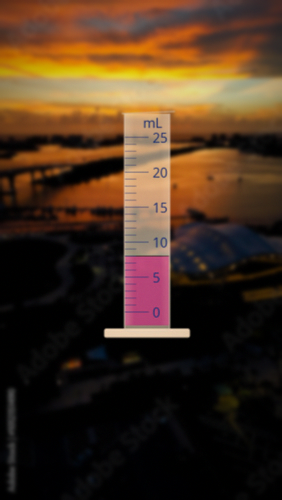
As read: 8; mL
